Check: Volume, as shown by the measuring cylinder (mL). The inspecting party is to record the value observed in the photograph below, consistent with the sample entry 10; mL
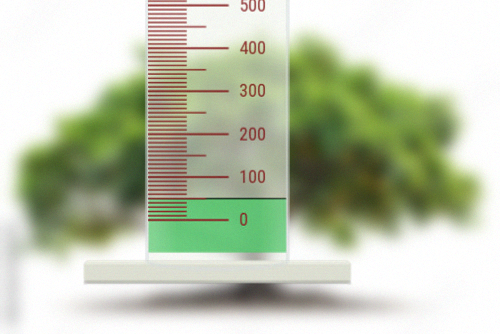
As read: 50; mL
